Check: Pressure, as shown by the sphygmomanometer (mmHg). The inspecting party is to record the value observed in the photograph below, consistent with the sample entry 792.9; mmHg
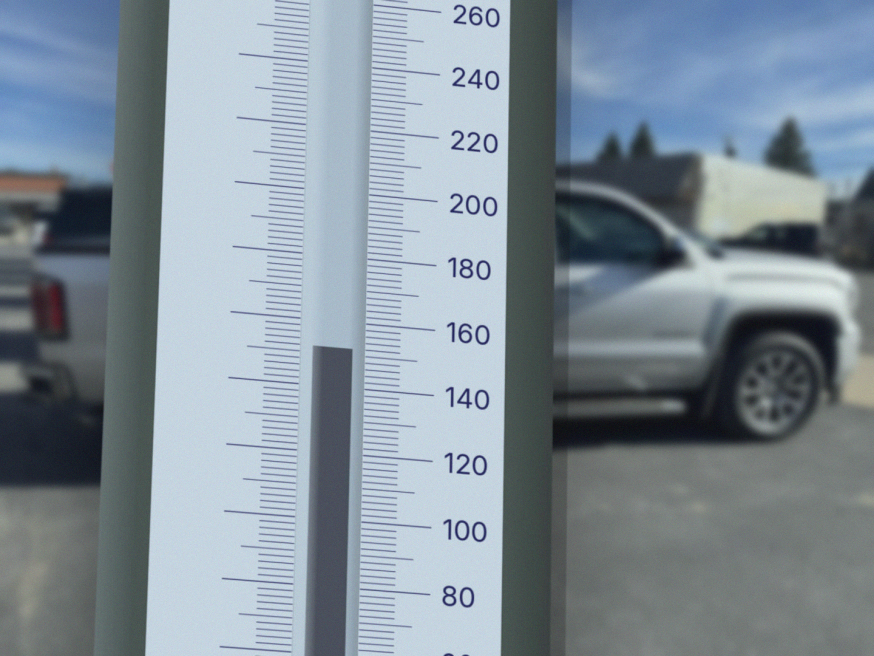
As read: 152; mmHg
